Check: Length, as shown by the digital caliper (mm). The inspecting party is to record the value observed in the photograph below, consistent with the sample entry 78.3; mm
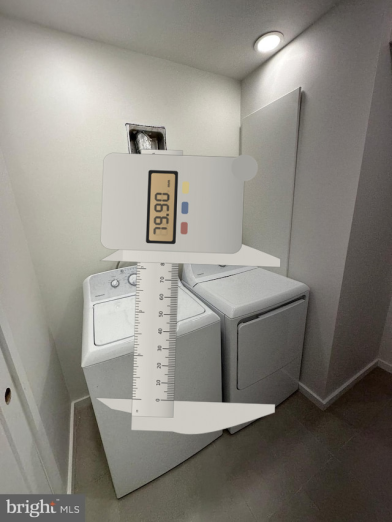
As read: 79.90; mm
